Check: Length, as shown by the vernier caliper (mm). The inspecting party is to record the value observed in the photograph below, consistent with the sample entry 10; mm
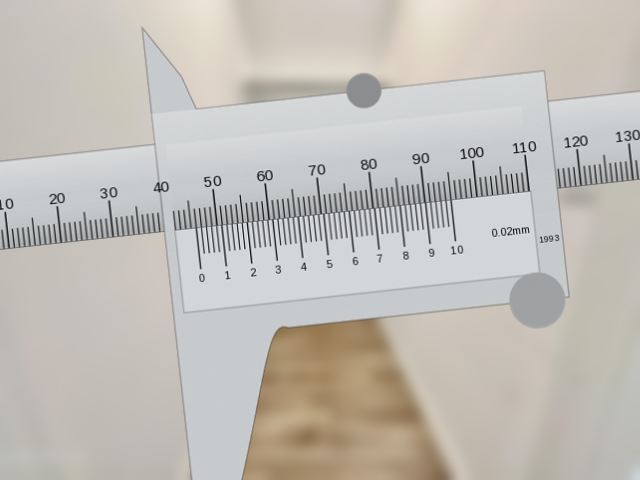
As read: 46.0; mm
